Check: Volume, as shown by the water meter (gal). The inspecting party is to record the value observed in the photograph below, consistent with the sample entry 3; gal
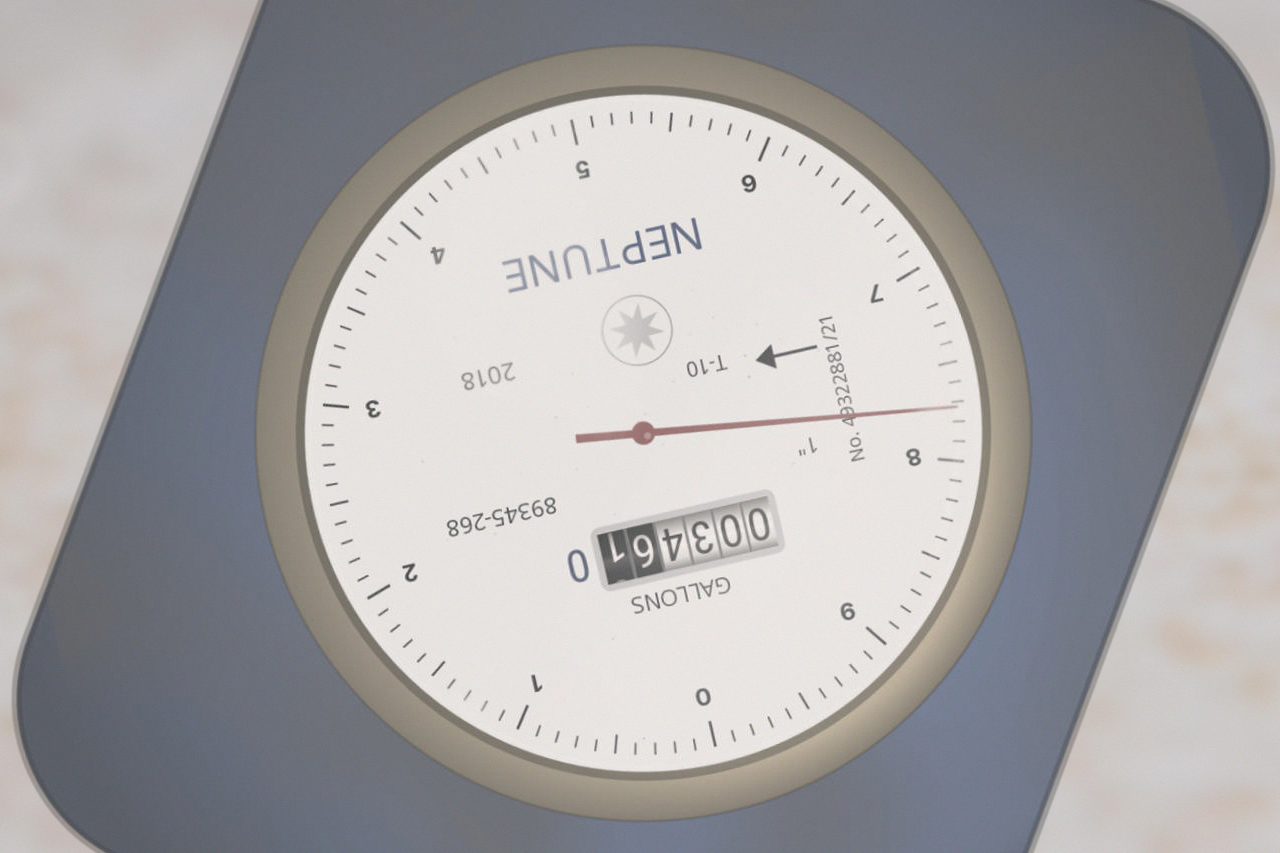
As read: 34607.7; gal
